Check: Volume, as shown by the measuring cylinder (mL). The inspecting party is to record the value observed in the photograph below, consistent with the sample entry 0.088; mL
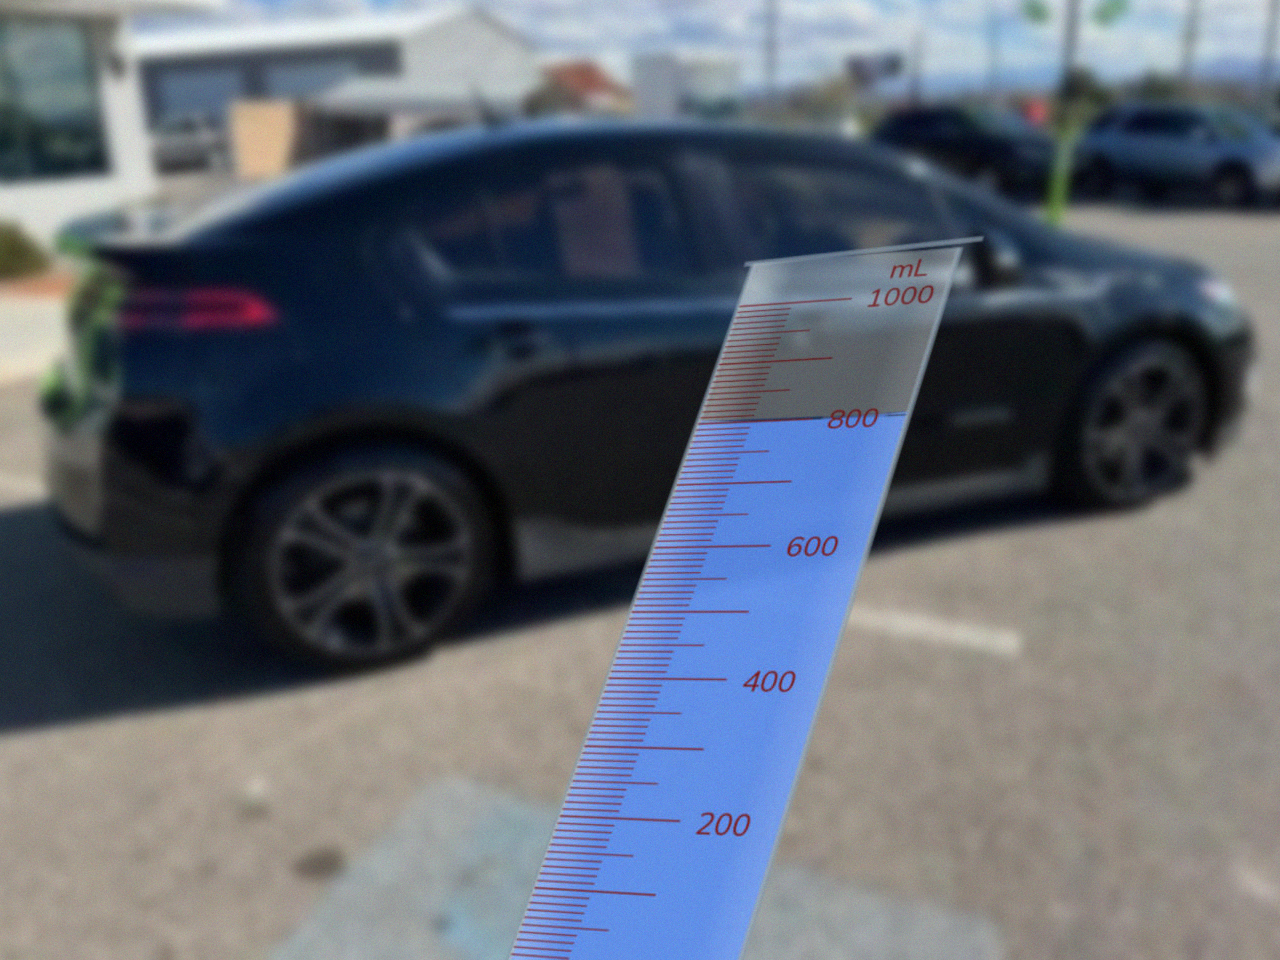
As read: 800; mL
